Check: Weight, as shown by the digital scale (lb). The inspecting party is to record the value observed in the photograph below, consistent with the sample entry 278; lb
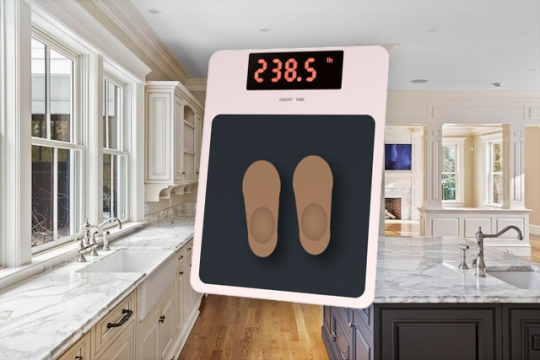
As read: 238.5; lb
